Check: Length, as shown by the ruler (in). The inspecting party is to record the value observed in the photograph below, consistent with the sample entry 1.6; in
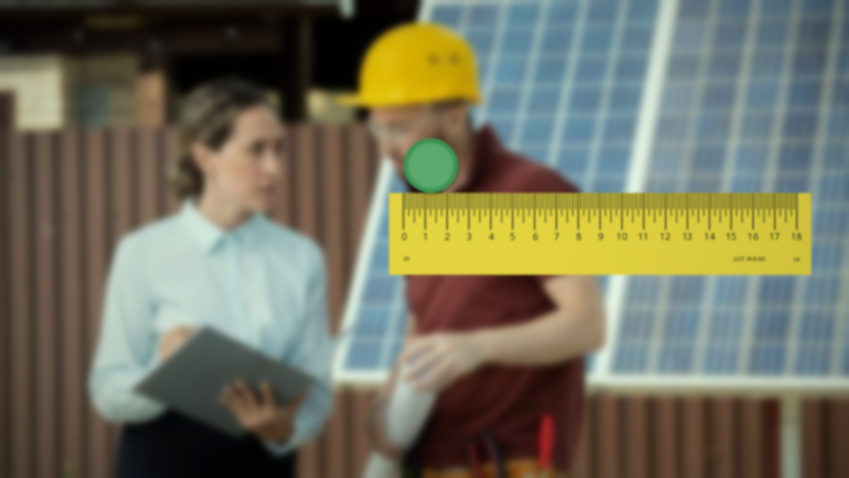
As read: 2.5; in
